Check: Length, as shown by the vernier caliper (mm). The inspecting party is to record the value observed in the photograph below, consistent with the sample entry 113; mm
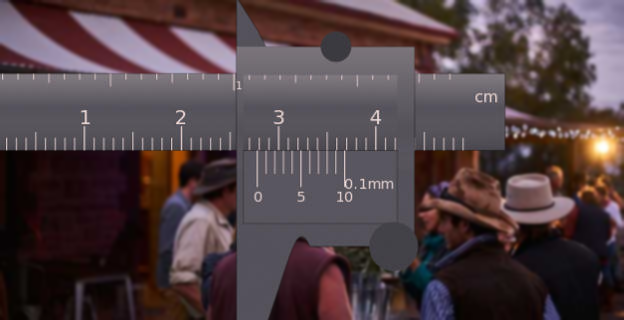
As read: 27.8; mm
